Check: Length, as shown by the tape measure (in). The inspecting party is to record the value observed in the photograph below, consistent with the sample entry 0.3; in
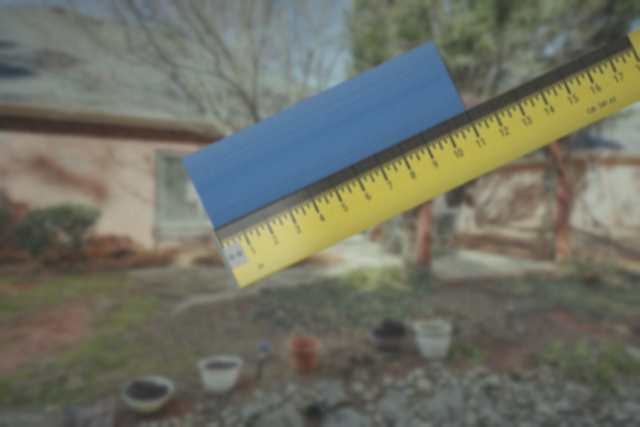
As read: 11; in
